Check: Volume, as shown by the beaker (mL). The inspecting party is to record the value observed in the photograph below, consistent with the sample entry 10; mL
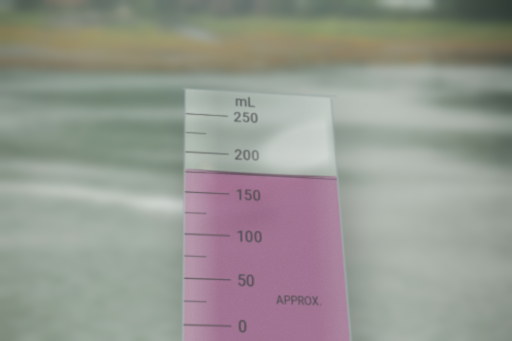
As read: 175; mL
